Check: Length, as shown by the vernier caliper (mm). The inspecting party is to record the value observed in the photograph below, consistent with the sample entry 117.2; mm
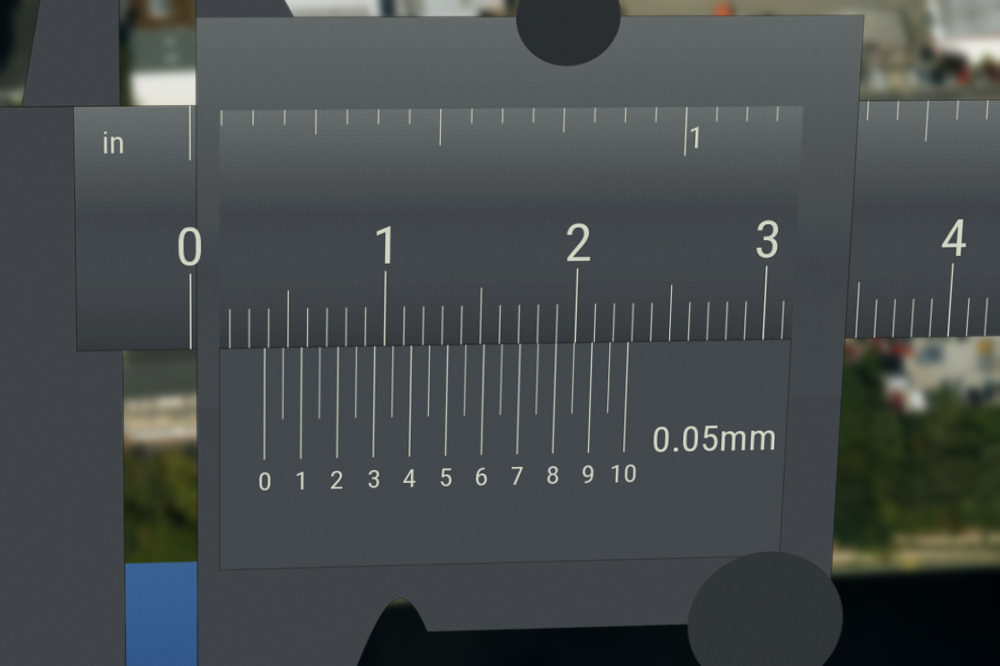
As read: 3.8; mm
